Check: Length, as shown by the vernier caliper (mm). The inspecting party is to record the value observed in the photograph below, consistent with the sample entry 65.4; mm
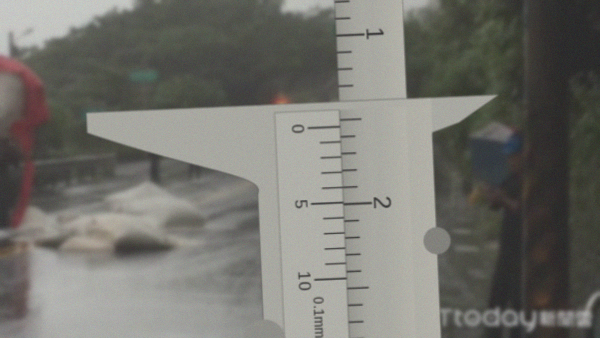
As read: 15.4; mm
